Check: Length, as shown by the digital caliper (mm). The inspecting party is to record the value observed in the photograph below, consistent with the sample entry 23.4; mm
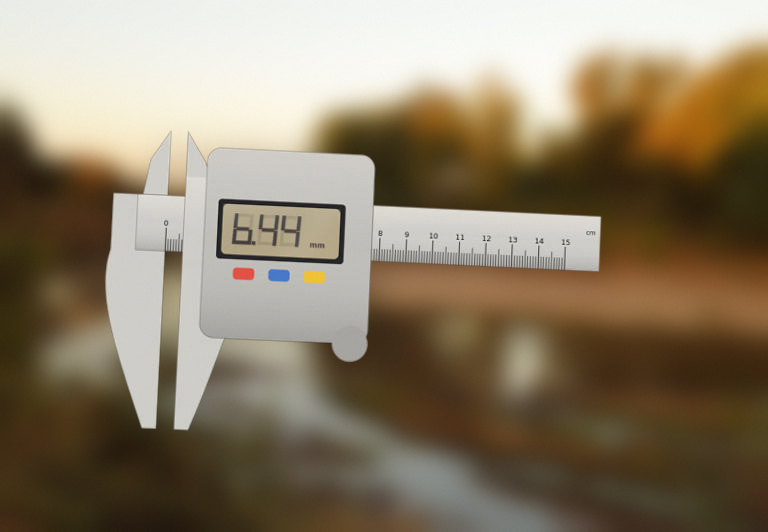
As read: 6.44; mm
